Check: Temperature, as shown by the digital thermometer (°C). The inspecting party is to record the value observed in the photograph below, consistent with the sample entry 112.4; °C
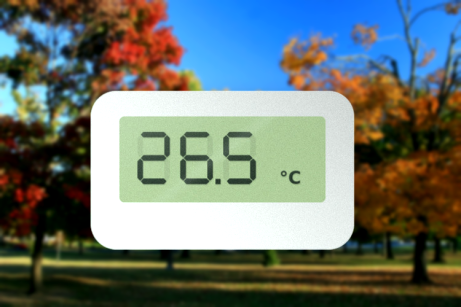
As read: 26.5; °C
